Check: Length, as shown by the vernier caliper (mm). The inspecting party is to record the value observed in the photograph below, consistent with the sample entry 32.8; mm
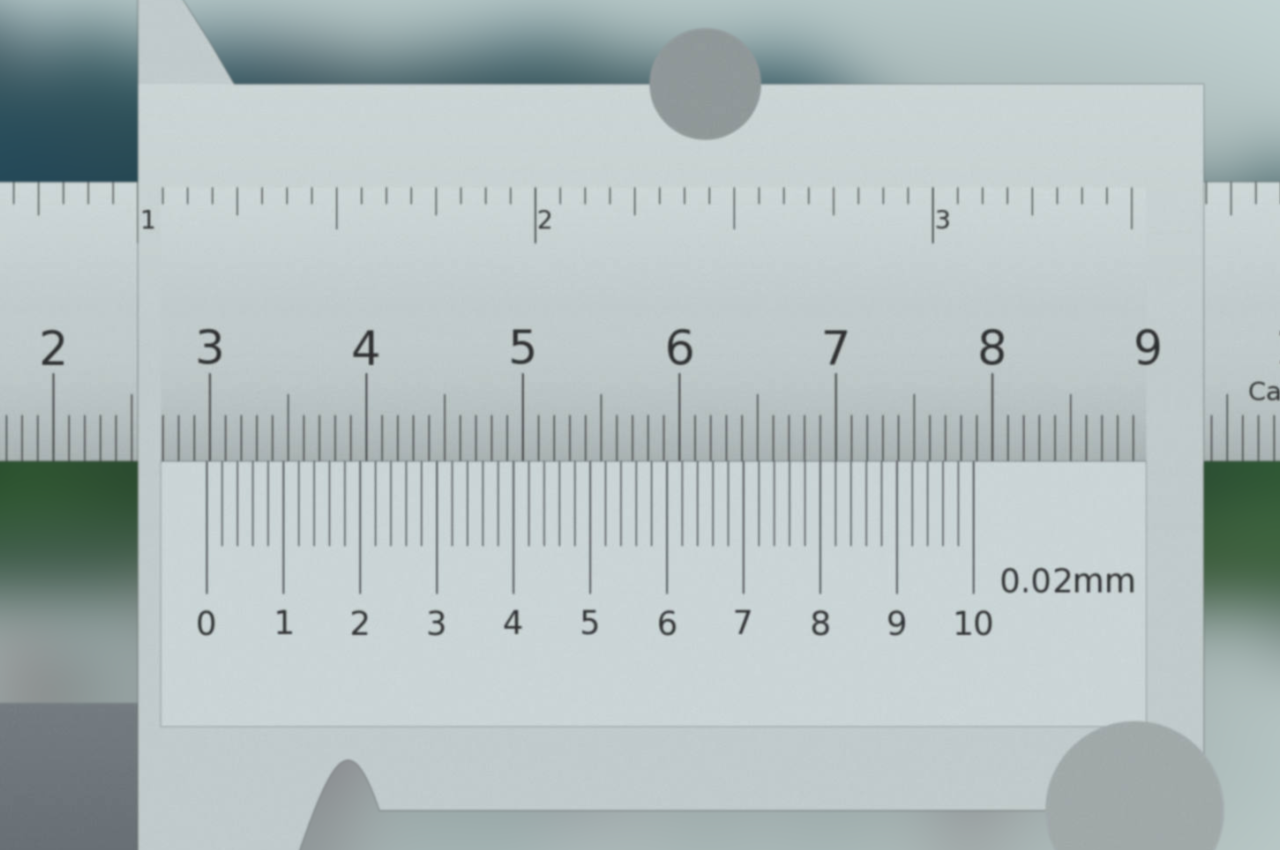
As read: 29.8; mm
